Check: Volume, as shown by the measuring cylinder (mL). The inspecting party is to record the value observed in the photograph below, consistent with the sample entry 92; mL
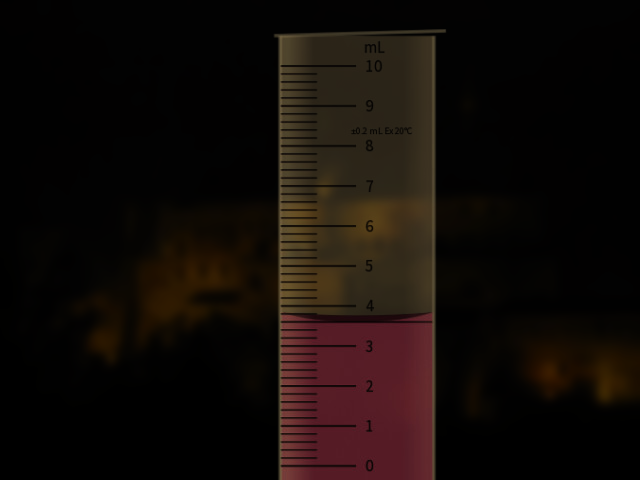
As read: 3.6; mL
